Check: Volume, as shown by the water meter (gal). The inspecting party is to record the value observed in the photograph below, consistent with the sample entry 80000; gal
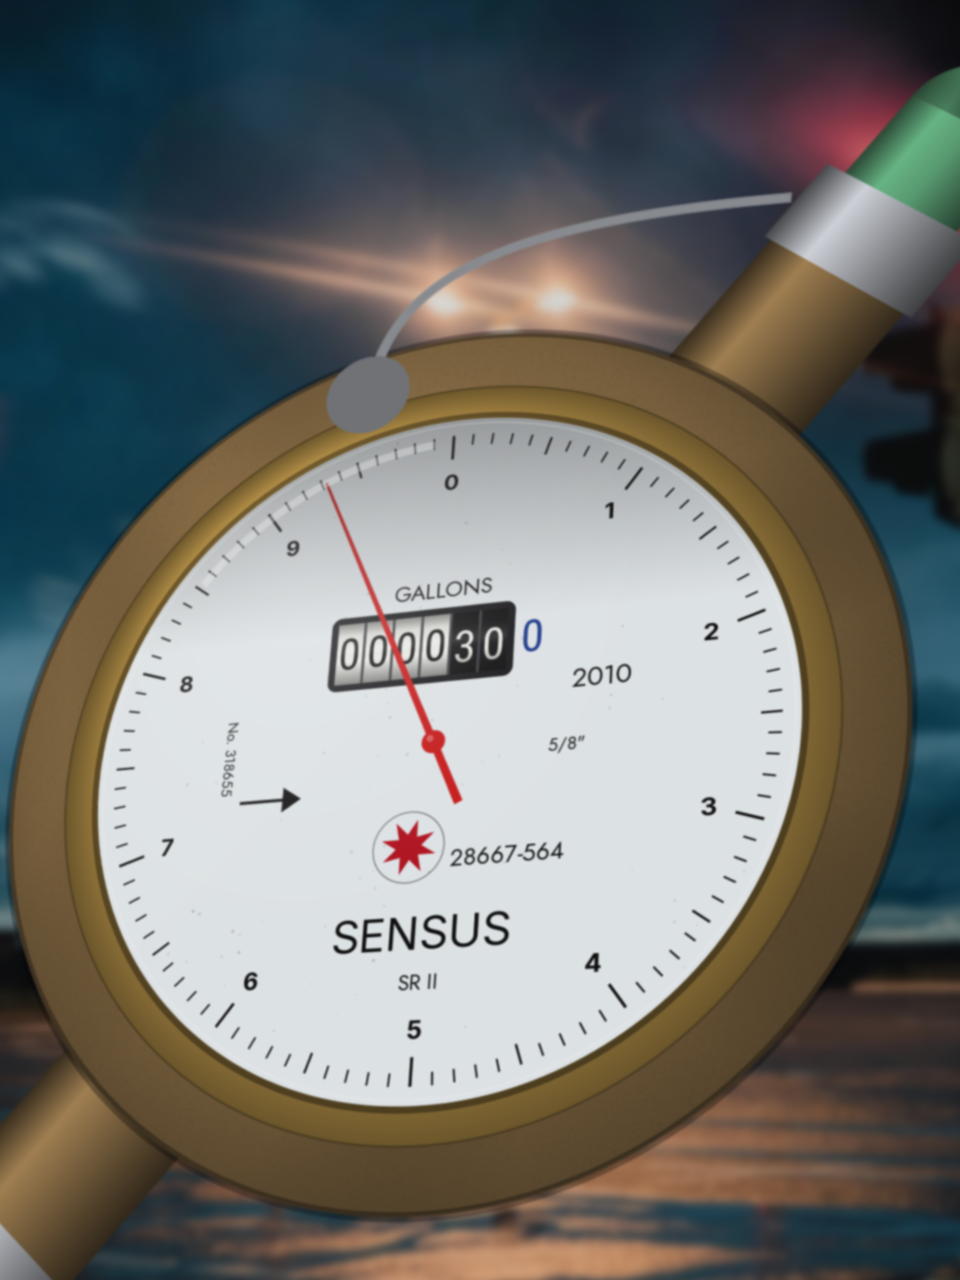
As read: 299.3; gal
